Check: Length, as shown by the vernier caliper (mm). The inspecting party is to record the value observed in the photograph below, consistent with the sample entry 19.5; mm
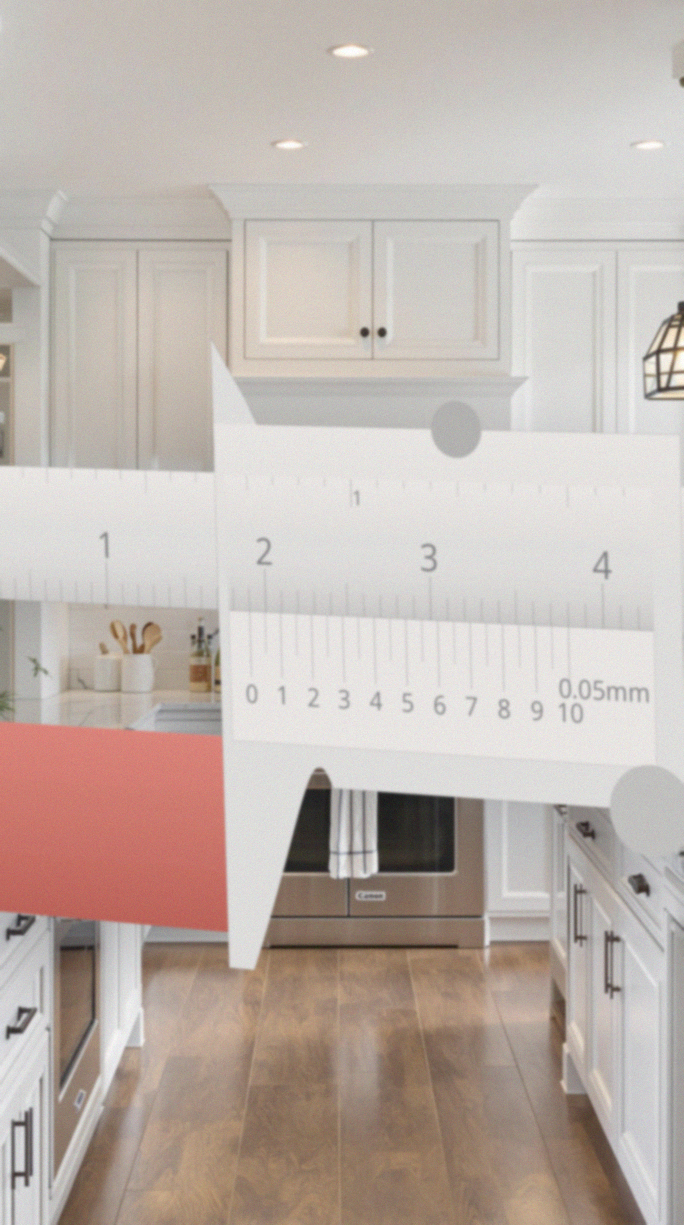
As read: 19.0; mm
